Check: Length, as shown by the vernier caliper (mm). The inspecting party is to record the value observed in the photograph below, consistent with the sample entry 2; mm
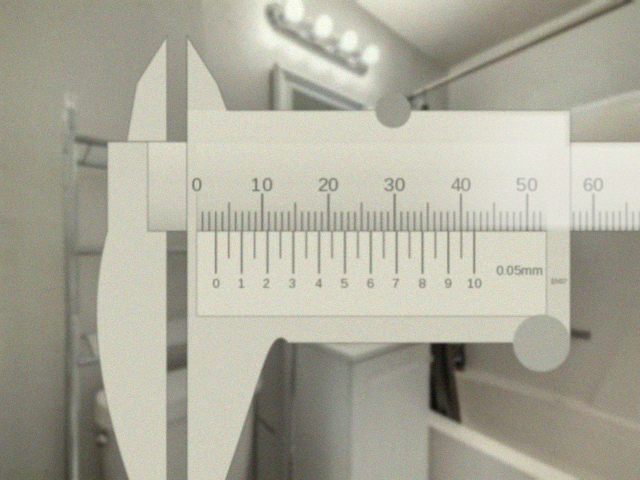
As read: 3.0; mm
